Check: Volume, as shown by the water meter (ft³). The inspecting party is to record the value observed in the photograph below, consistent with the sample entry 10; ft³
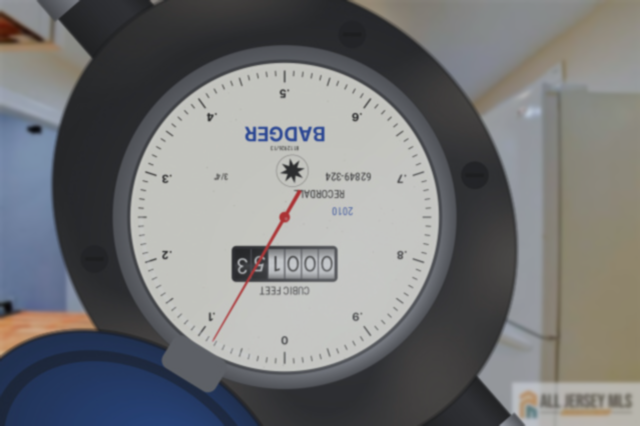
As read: 153.08; ft³
